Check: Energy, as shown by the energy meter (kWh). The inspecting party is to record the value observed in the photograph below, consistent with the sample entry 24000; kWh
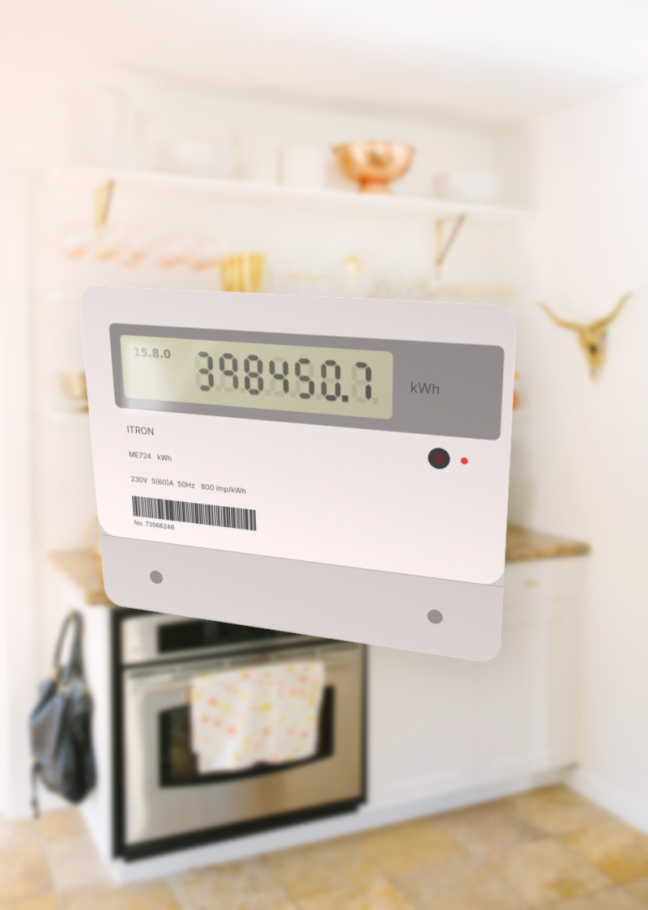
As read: 398450.7; kWh
